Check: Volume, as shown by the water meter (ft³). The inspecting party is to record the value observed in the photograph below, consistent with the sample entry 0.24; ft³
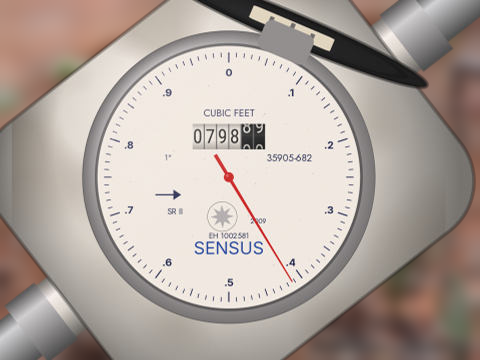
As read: 79889.41; ft³
